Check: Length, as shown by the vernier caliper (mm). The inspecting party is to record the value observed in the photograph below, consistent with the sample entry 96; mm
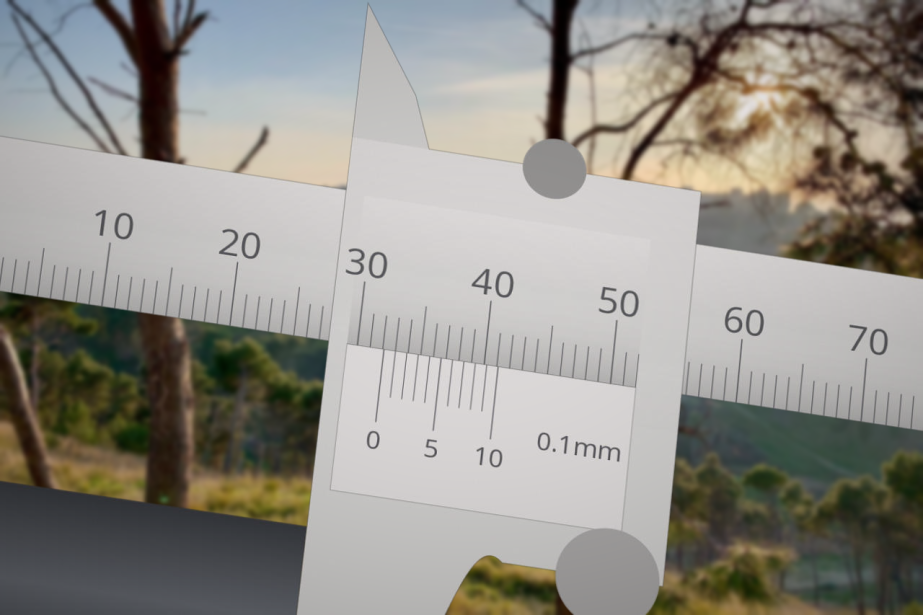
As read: 32.1; mm
